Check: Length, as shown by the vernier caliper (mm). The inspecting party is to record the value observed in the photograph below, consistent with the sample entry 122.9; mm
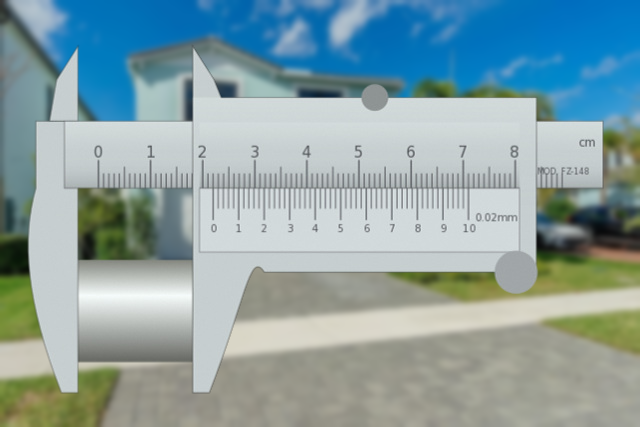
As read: 22.0; mm
